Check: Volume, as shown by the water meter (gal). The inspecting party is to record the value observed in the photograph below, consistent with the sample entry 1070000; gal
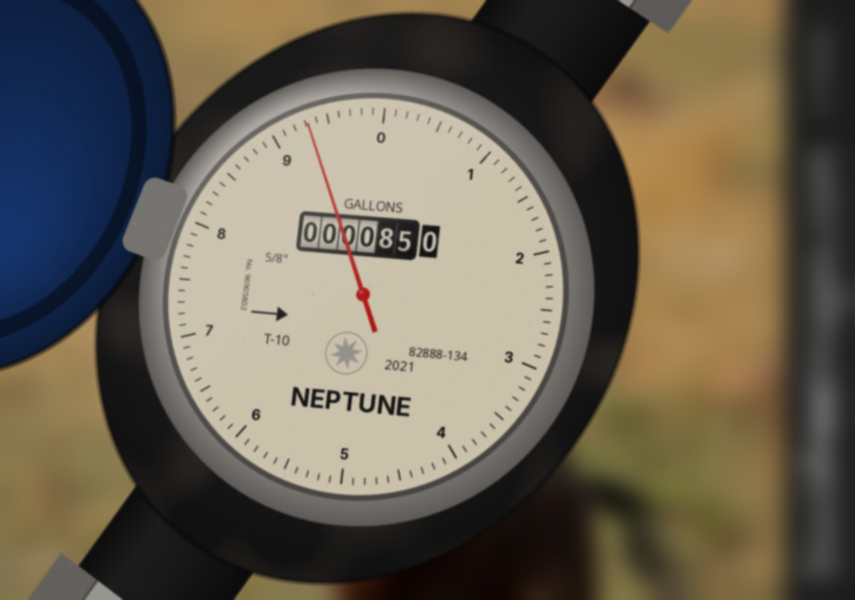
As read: 849.3; gal
